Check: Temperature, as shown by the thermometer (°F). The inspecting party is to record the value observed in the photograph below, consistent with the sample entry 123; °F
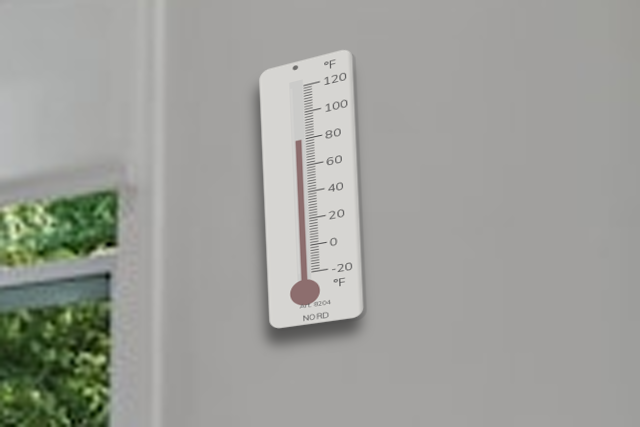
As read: 80; °F
